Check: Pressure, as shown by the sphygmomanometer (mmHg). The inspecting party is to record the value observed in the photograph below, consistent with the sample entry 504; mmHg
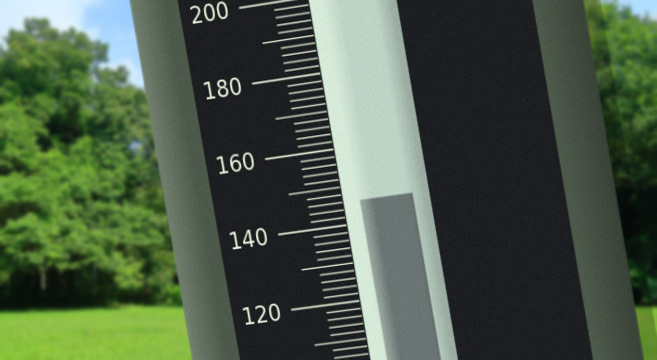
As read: 146; mmHg
